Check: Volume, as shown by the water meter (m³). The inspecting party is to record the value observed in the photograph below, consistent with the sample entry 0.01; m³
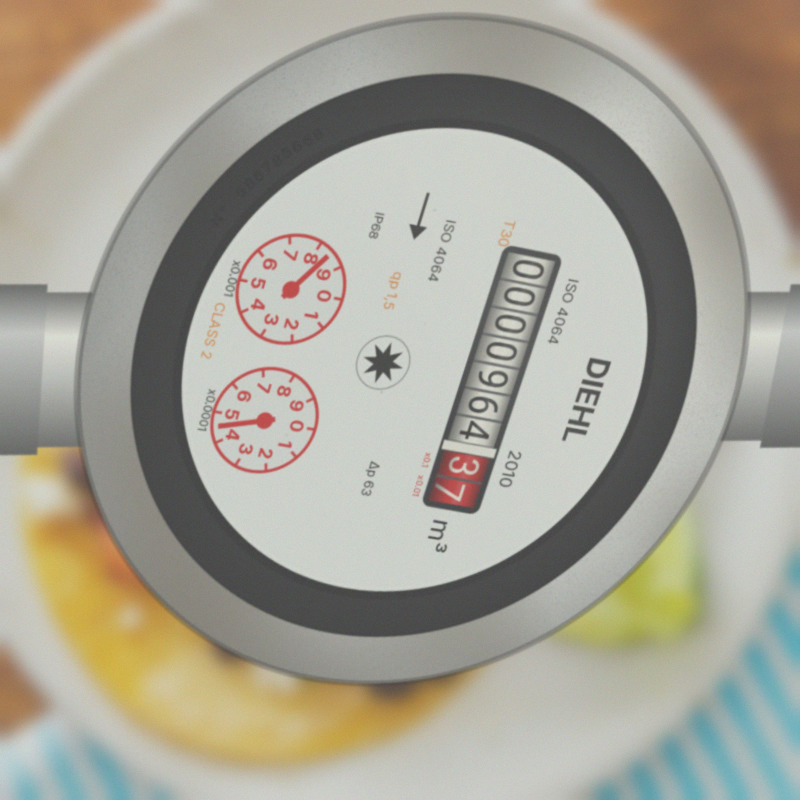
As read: 964.3684; m³
